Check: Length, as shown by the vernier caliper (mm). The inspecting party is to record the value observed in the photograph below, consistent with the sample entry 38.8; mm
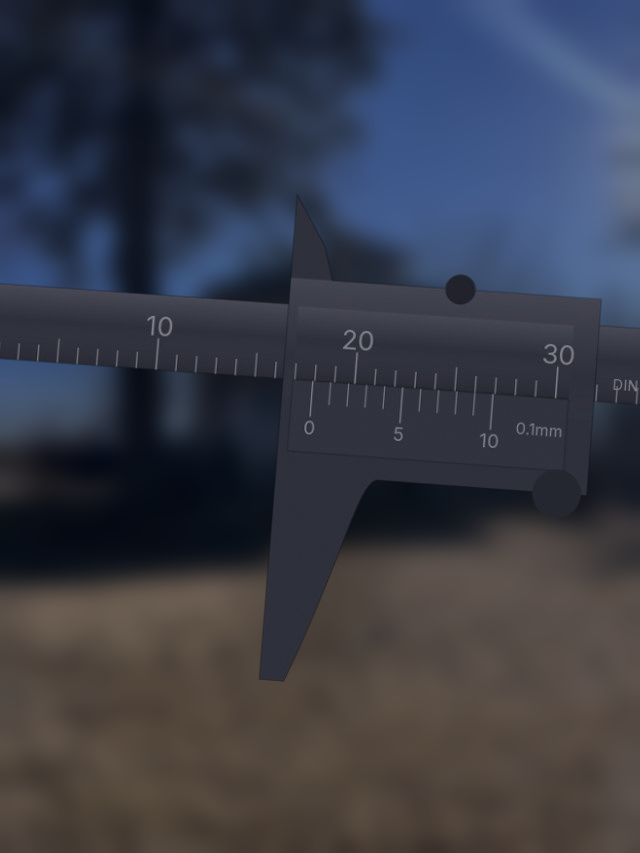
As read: 17.9; mm
